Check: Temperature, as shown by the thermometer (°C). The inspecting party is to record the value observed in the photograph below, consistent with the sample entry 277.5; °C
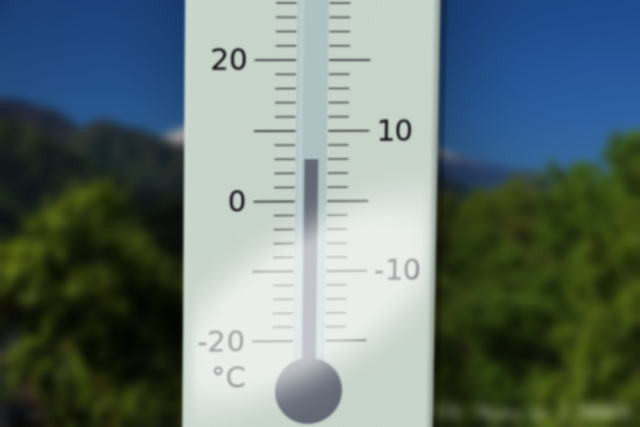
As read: 6; °C
